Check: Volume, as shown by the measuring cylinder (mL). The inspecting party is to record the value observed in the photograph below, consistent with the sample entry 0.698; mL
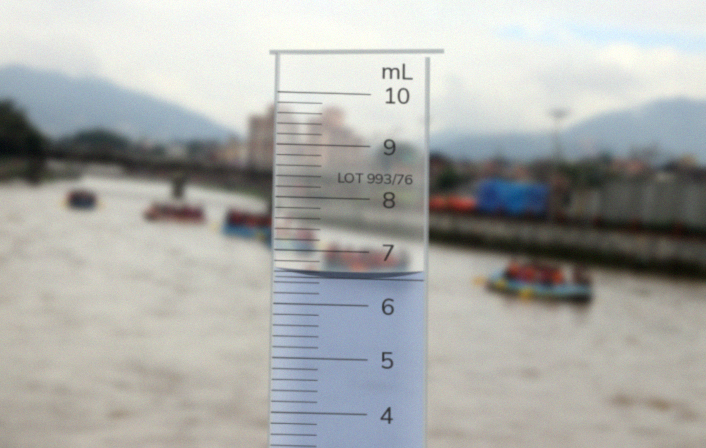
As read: 6.5; mL
